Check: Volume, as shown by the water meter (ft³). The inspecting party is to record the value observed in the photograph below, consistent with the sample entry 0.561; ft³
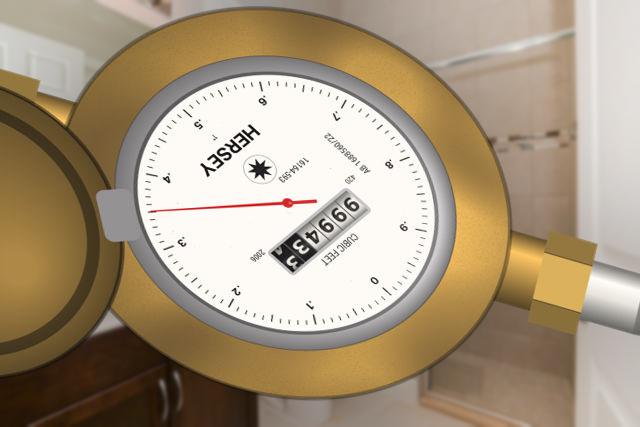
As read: 999433.35; ft³
